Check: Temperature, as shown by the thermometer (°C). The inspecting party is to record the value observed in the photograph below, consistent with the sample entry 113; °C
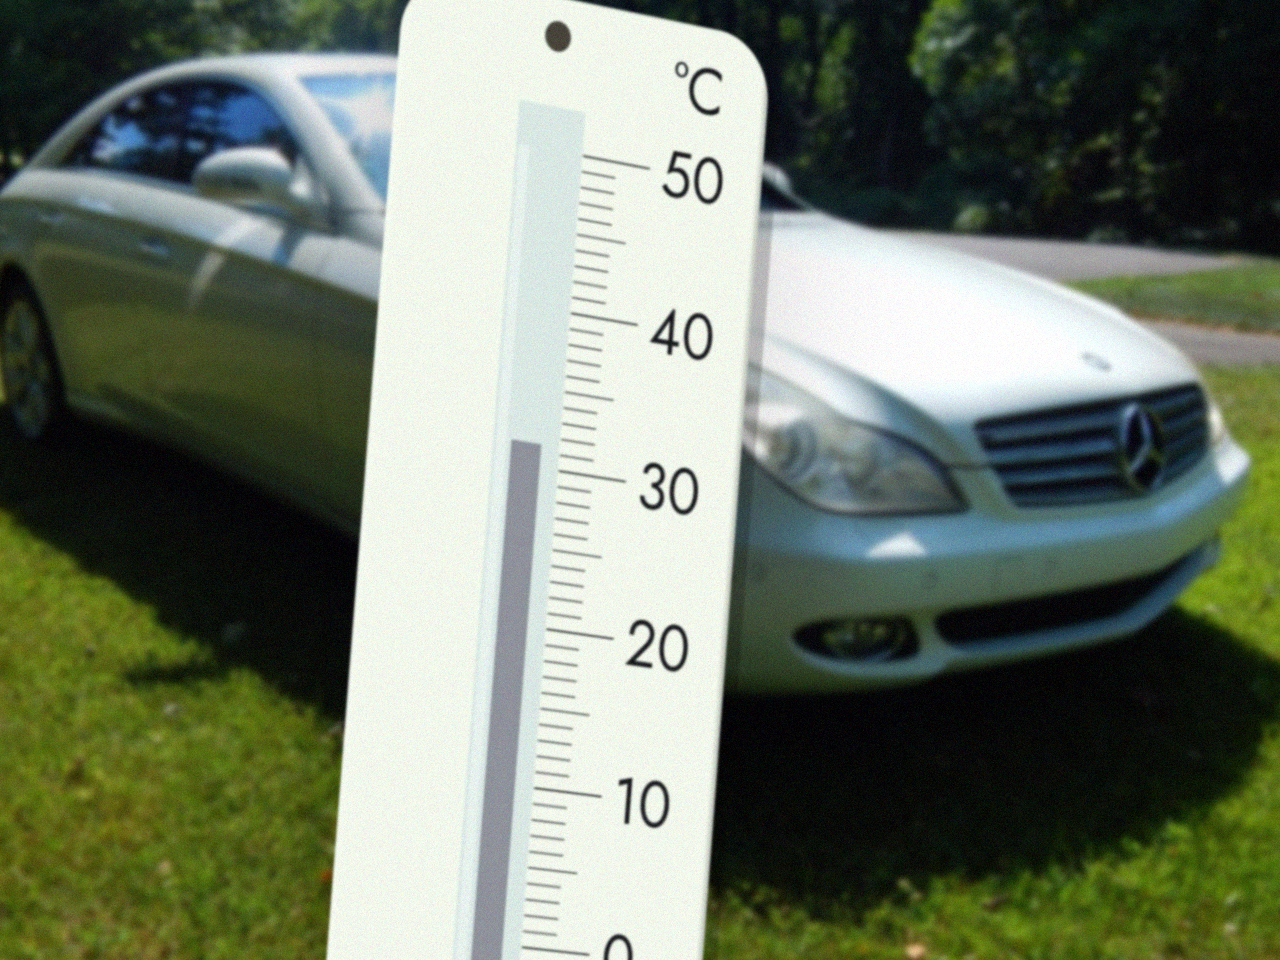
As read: 31.5; °C
